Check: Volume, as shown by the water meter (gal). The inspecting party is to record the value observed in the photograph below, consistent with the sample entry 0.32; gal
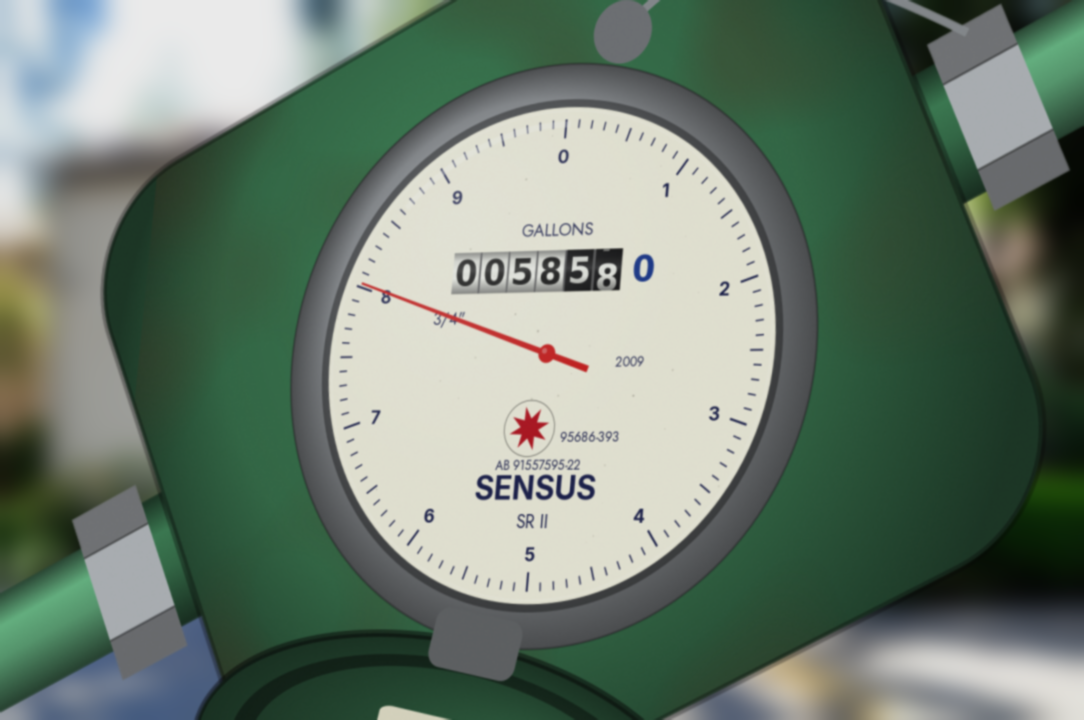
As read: 58578.0; gal
